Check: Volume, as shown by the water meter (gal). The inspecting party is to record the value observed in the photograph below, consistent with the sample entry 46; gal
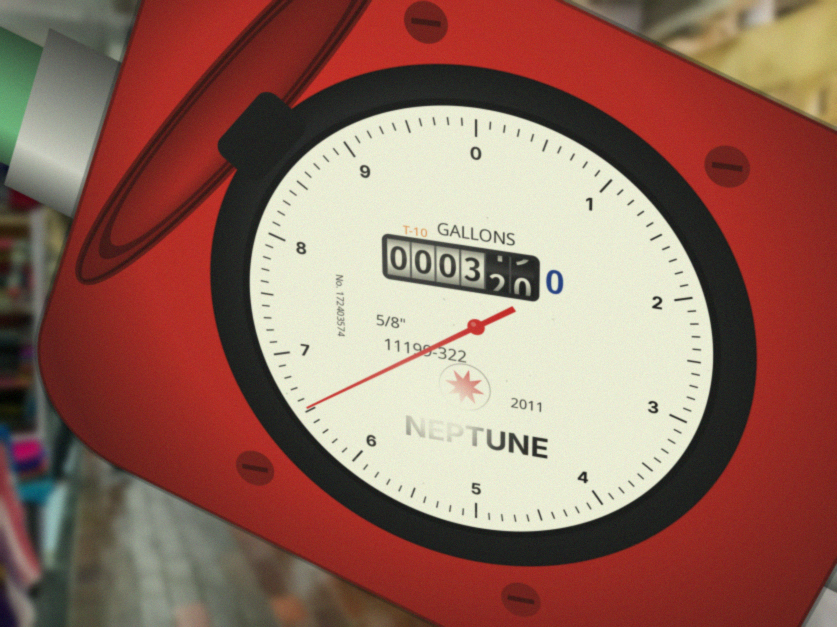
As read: 3196.5; gal
